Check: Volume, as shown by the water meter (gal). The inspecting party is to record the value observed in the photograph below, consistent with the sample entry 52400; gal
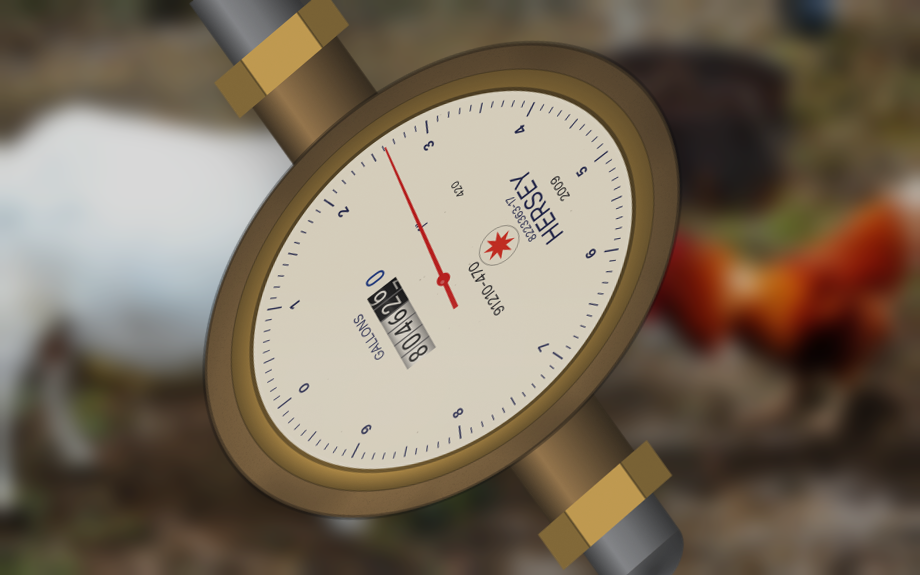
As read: 8046262.6; gal
